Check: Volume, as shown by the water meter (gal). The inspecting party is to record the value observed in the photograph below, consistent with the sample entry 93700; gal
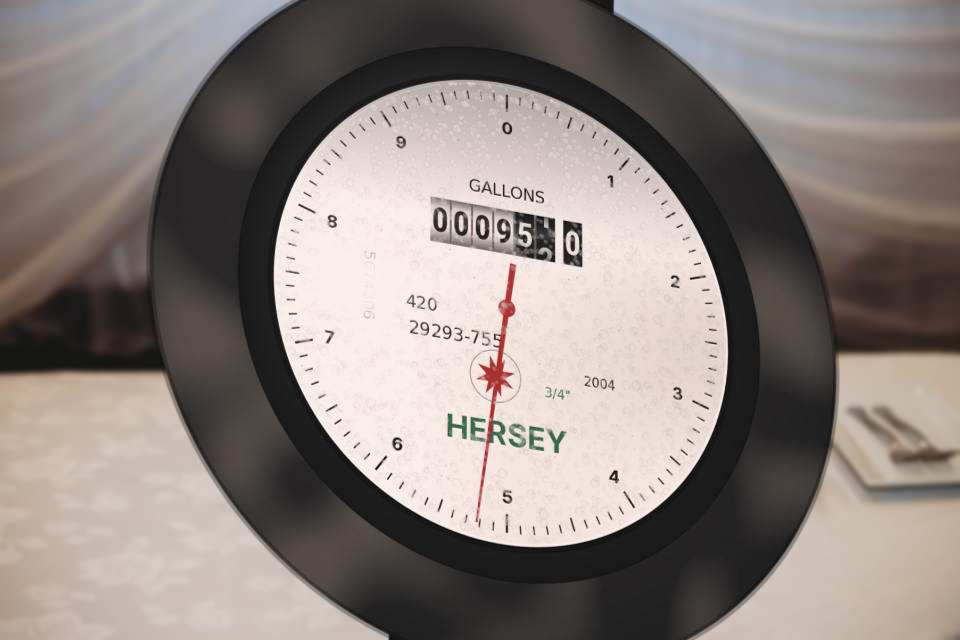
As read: 9515.2; gal
